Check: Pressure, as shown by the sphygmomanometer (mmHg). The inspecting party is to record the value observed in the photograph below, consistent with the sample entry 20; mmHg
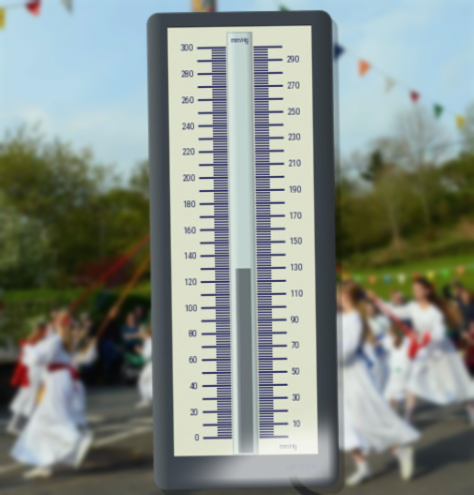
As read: 130; mmHg
